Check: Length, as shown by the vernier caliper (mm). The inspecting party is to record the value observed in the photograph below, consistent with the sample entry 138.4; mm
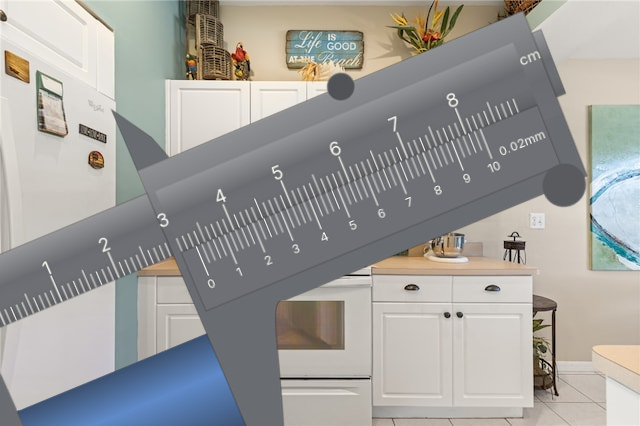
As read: 33.4; mm
